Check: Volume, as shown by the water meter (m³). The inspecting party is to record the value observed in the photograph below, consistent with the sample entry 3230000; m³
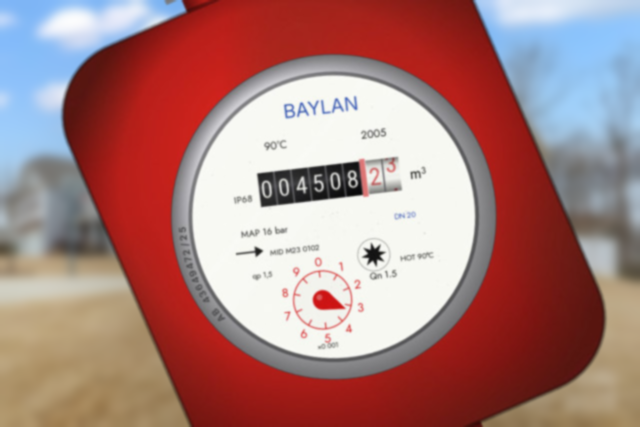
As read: 4508.233; m³
